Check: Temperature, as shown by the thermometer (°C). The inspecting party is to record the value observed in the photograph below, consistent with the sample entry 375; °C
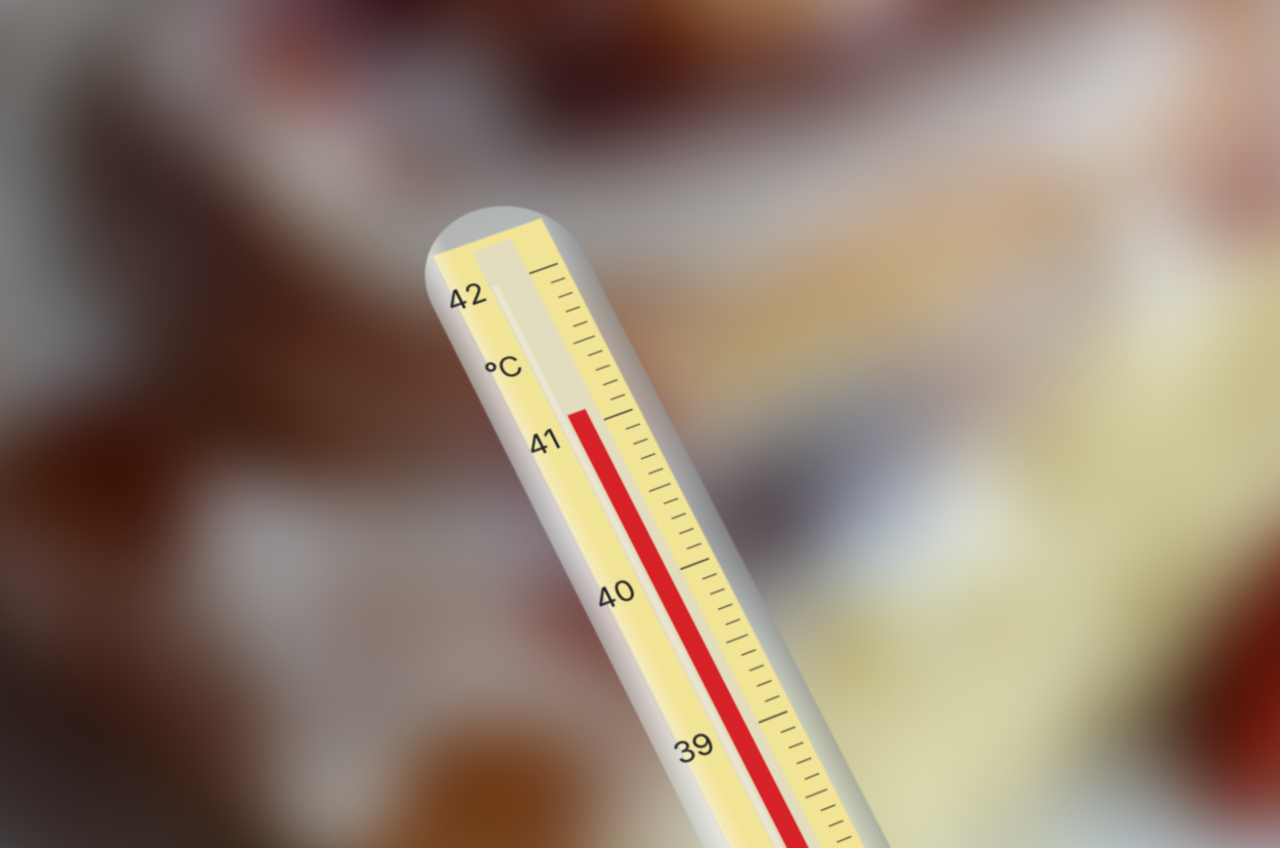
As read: 41.1; °C
